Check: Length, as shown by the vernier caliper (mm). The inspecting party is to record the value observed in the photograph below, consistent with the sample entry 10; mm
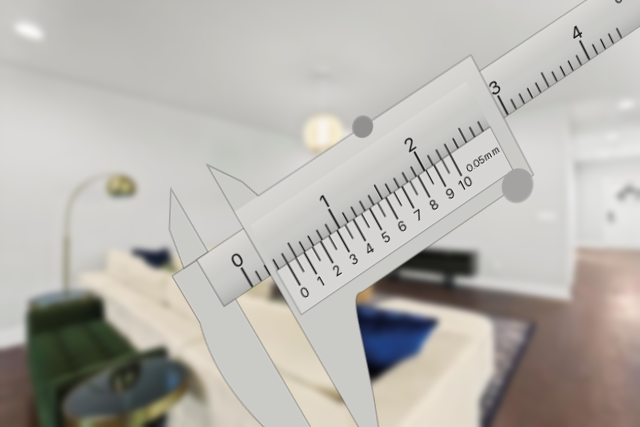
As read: 4.0; mm
